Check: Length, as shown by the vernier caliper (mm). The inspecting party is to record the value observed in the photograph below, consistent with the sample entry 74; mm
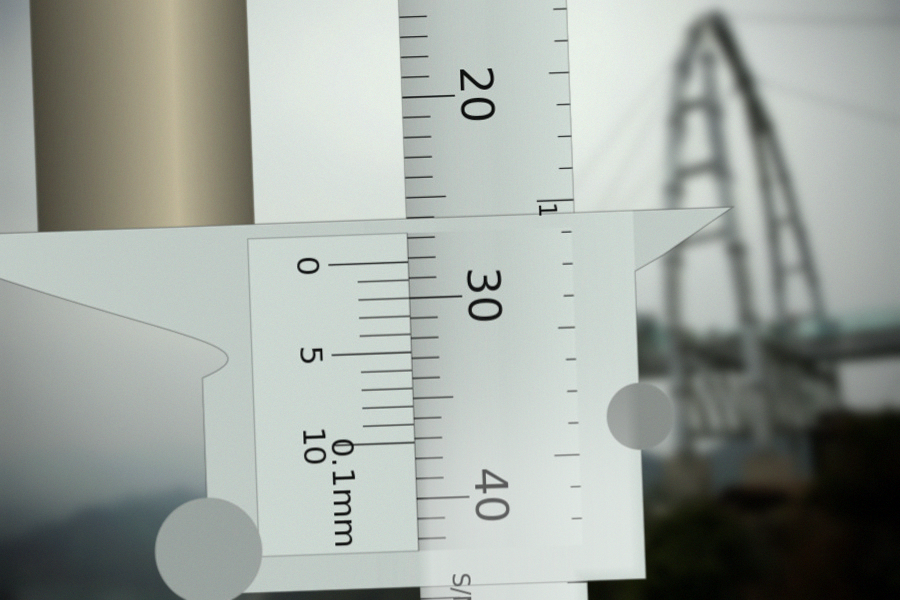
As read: 28.2; mm
